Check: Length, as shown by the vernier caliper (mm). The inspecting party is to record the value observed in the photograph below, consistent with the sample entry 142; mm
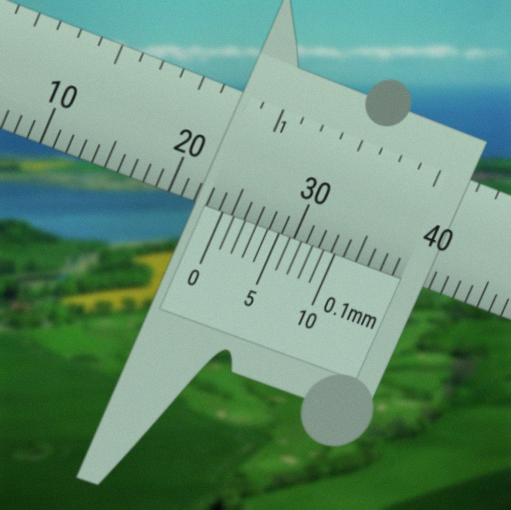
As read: 24.3; mm
